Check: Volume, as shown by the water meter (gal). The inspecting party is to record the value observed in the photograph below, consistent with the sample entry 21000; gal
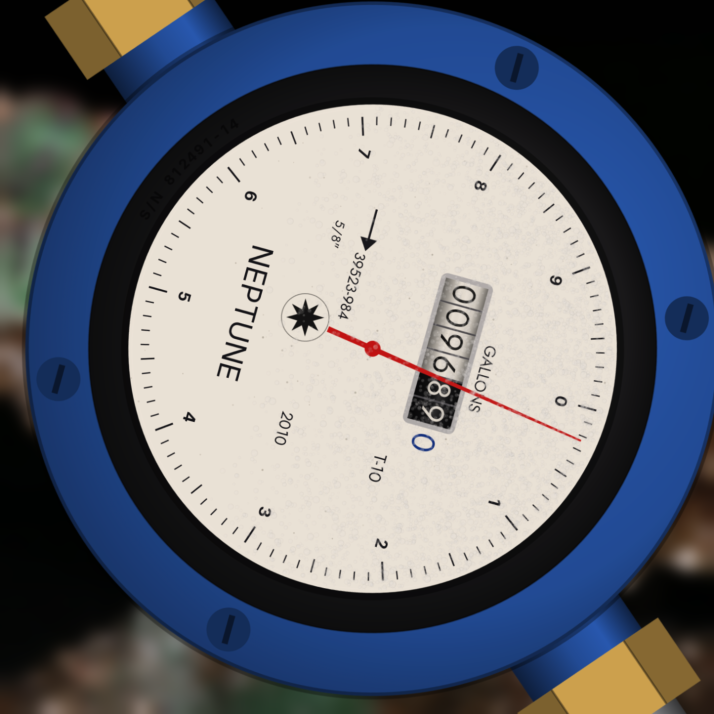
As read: 96890.2; gal
